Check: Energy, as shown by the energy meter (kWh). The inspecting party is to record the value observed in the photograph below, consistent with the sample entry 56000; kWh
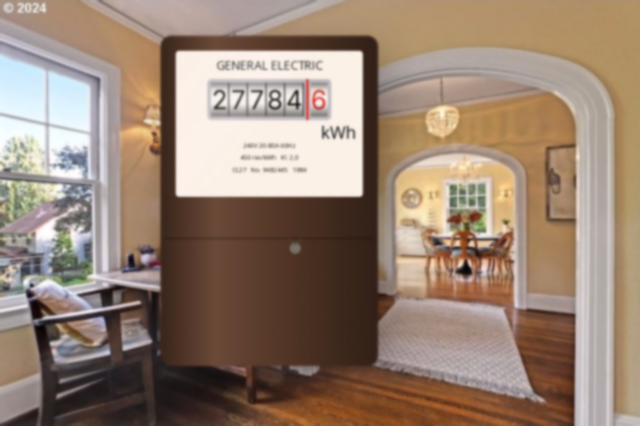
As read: 27784.6; kWh
